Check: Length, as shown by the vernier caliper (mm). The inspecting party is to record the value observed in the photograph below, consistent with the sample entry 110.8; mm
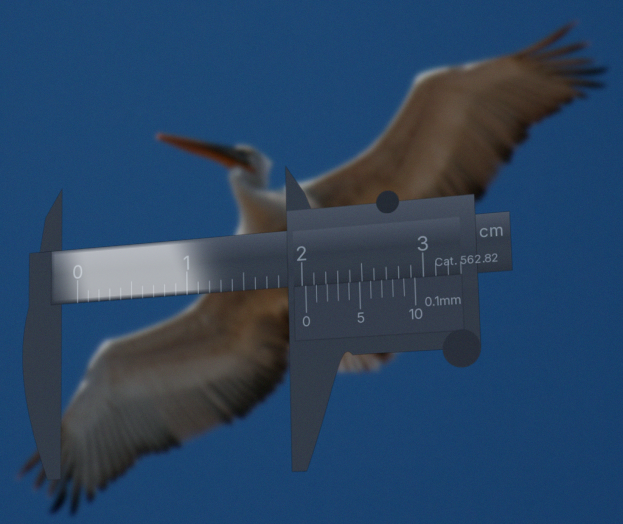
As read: 20.3; mm
